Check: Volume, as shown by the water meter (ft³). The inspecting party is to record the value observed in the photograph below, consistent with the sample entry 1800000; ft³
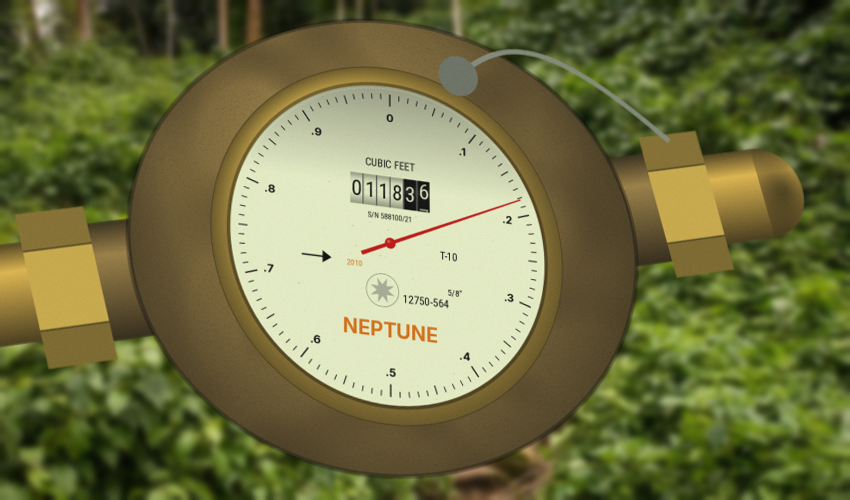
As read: 11836.18; ft³
